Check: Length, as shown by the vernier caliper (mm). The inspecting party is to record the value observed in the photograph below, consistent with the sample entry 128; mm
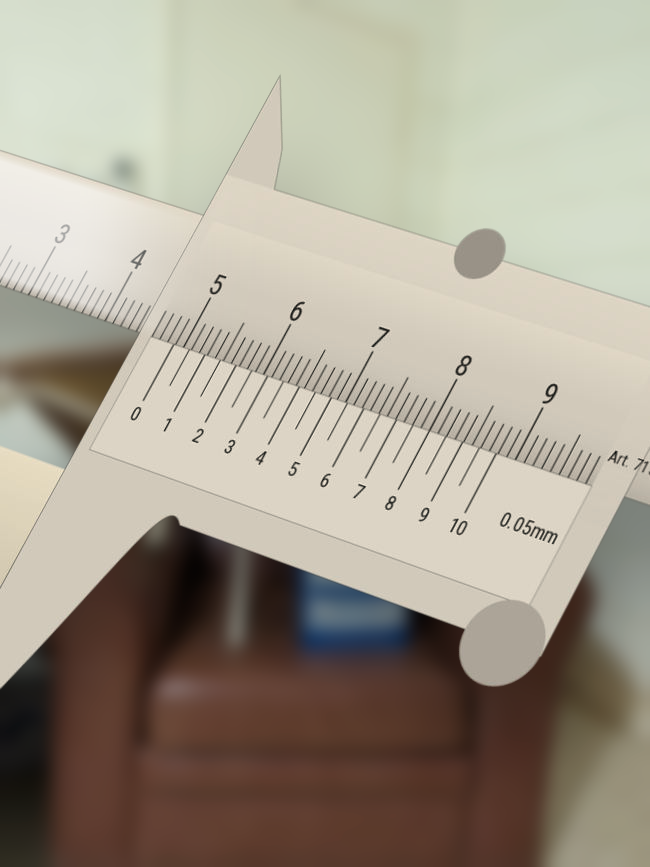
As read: 48.8; mm
